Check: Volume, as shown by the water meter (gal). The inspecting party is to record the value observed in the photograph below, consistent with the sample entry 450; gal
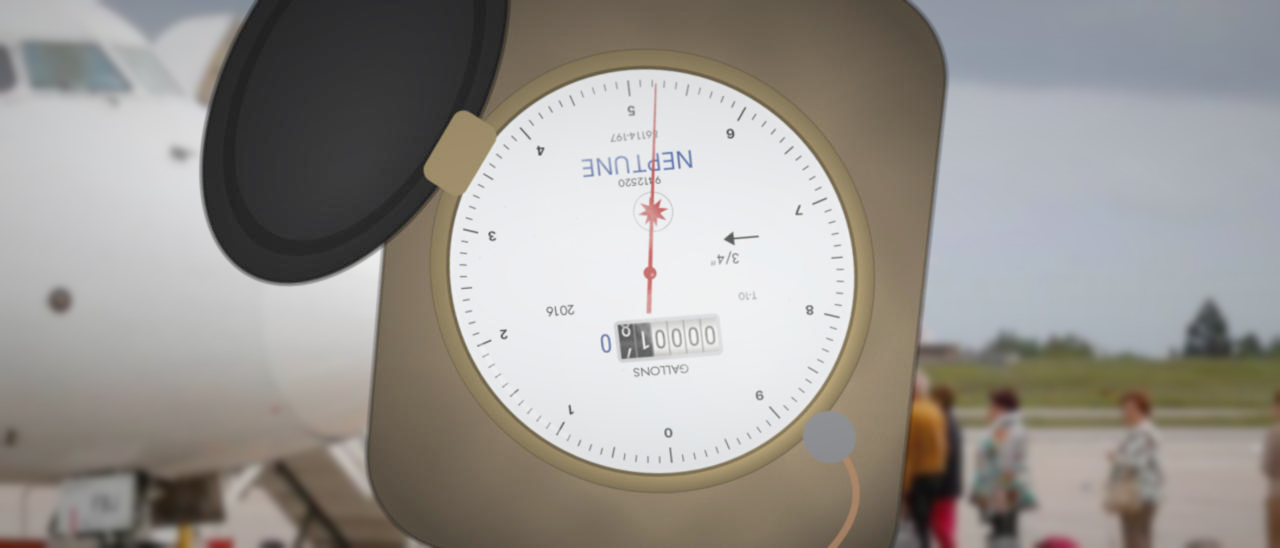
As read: 175.2; gal
